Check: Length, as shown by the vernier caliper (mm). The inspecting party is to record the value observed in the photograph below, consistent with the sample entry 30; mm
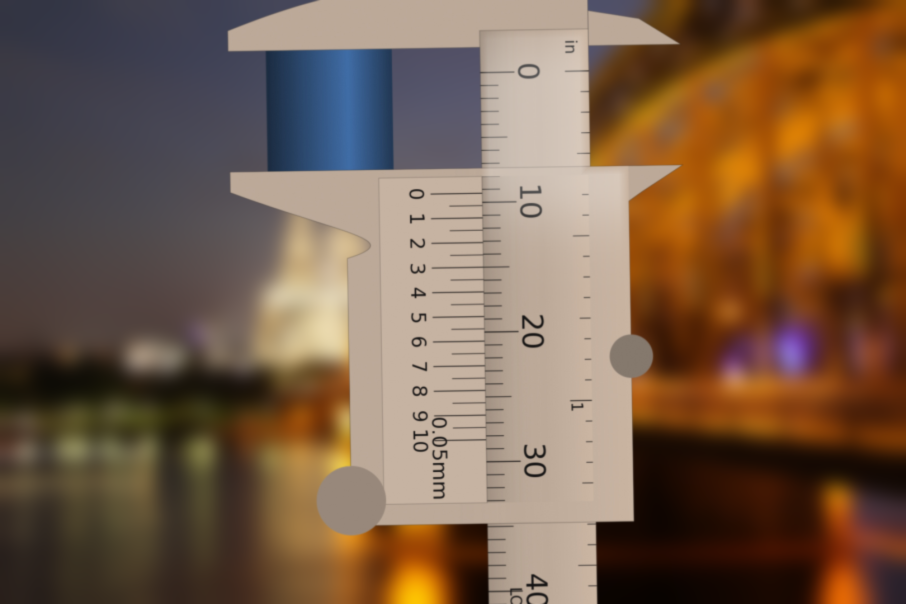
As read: 9.3; mm
